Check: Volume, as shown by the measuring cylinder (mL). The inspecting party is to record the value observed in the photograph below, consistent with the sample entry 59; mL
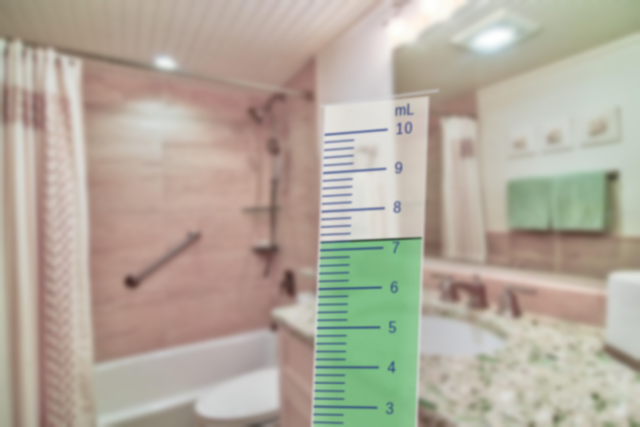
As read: 7.2; mL
